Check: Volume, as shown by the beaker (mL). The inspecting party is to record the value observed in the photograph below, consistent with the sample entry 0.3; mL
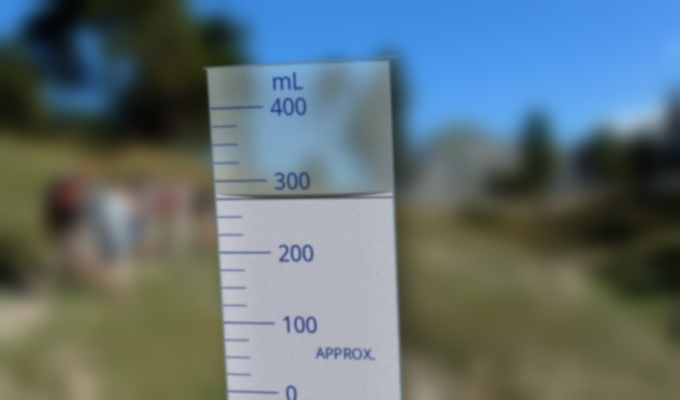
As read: 275; mL
